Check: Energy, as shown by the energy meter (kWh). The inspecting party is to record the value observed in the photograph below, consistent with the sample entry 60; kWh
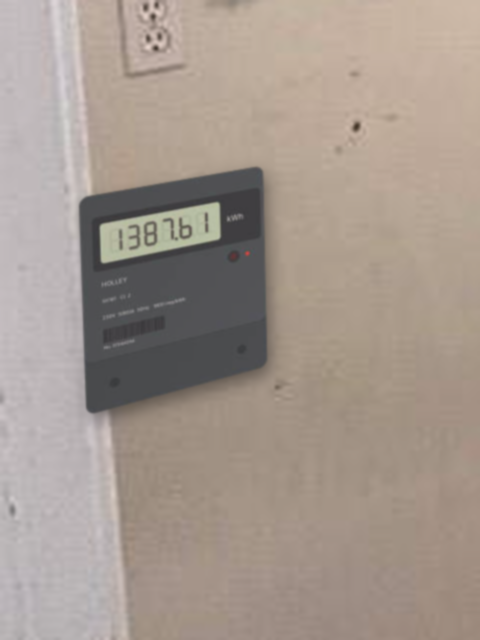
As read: 1387.61; kWh
